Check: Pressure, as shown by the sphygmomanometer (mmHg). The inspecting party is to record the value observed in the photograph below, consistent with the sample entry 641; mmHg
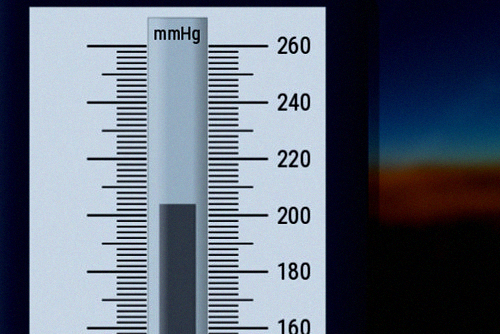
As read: 204; mmHg
